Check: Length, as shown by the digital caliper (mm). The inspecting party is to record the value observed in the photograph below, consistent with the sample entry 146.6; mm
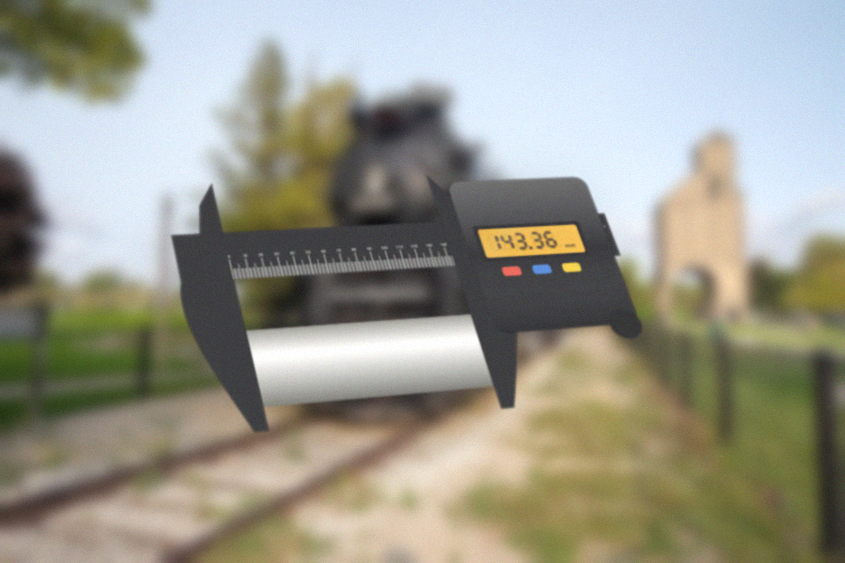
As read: 143.36; mm
